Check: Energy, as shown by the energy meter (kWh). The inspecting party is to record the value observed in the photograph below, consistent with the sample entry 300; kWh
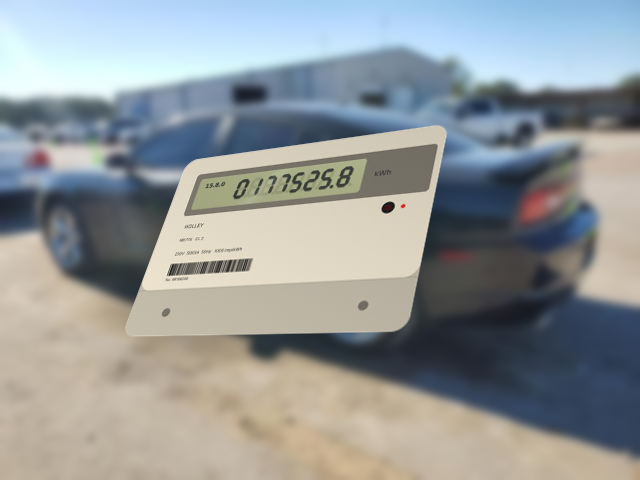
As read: 177525.8; kWh
